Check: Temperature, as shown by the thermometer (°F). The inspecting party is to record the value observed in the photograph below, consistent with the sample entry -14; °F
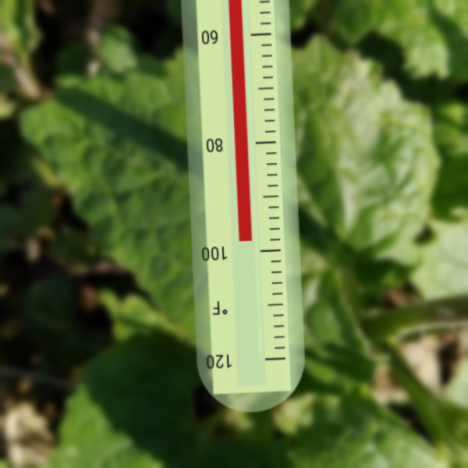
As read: 98; °F
